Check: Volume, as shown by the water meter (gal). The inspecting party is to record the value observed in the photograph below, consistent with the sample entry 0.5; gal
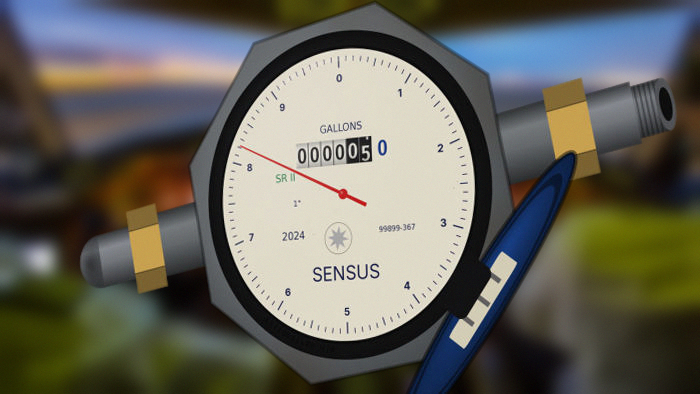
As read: 48.2; gal
